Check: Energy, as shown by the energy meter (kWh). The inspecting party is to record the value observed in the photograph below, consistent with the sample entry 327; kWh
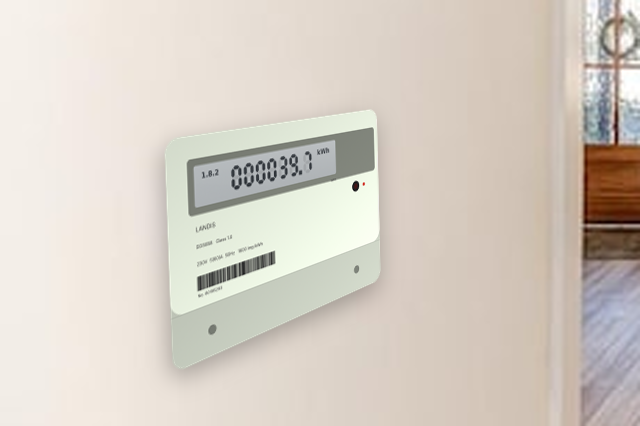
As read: 39.7; kWh
